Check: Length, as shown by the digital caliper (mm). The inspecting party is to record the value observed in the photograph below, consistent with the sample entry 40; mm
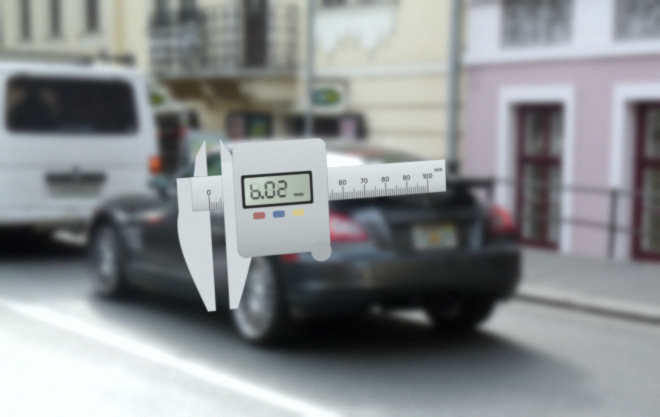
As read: 6.02; mm
